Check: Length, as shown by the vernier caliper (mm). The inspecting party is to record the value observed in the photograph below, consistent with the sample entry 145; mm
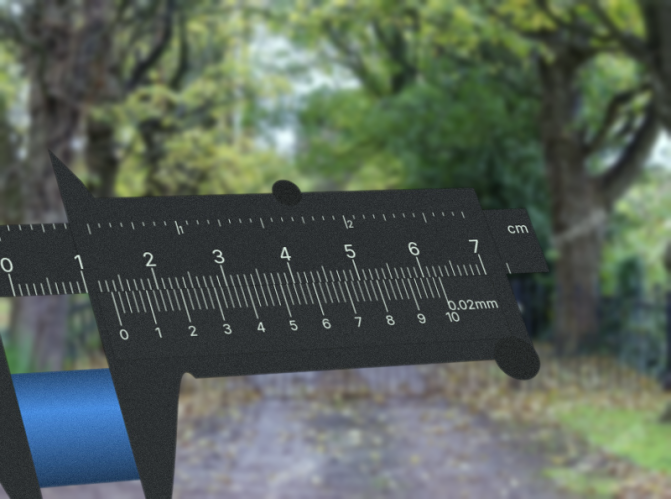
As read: 13.4; mm
